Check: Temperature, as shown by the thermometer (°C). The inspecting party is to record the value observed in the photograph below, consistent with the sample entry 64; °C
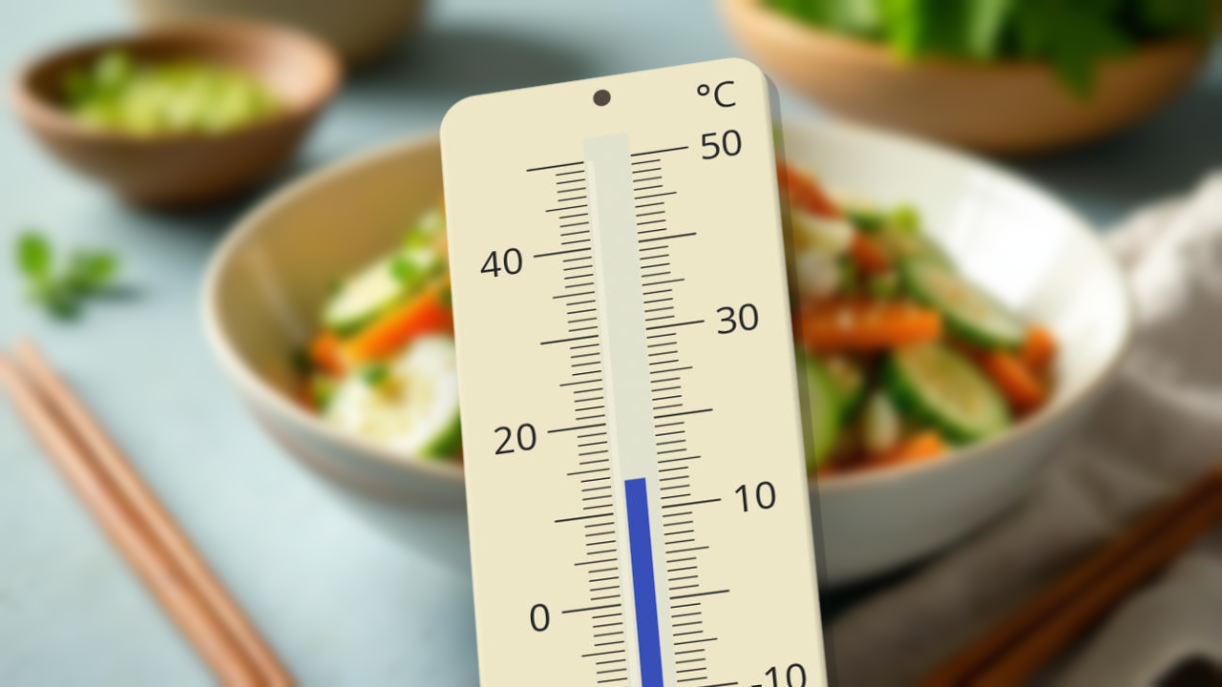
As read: 13.5; °C
